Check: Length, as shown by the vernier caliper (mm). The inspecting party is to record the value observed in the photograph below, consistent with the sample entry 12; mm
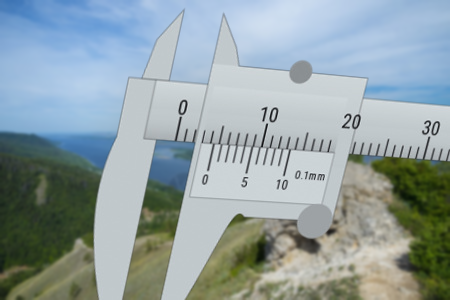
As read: 4.4; mm
